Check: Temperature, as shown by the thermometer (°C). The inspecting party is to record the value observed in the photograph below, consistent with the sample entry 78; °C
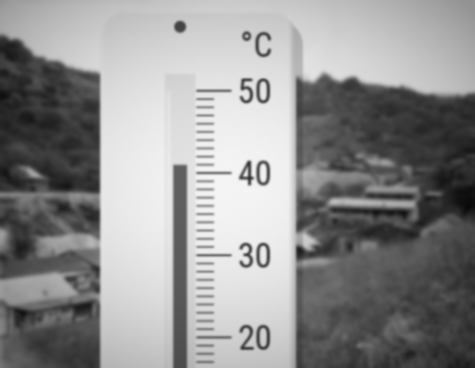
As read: 41; °C
